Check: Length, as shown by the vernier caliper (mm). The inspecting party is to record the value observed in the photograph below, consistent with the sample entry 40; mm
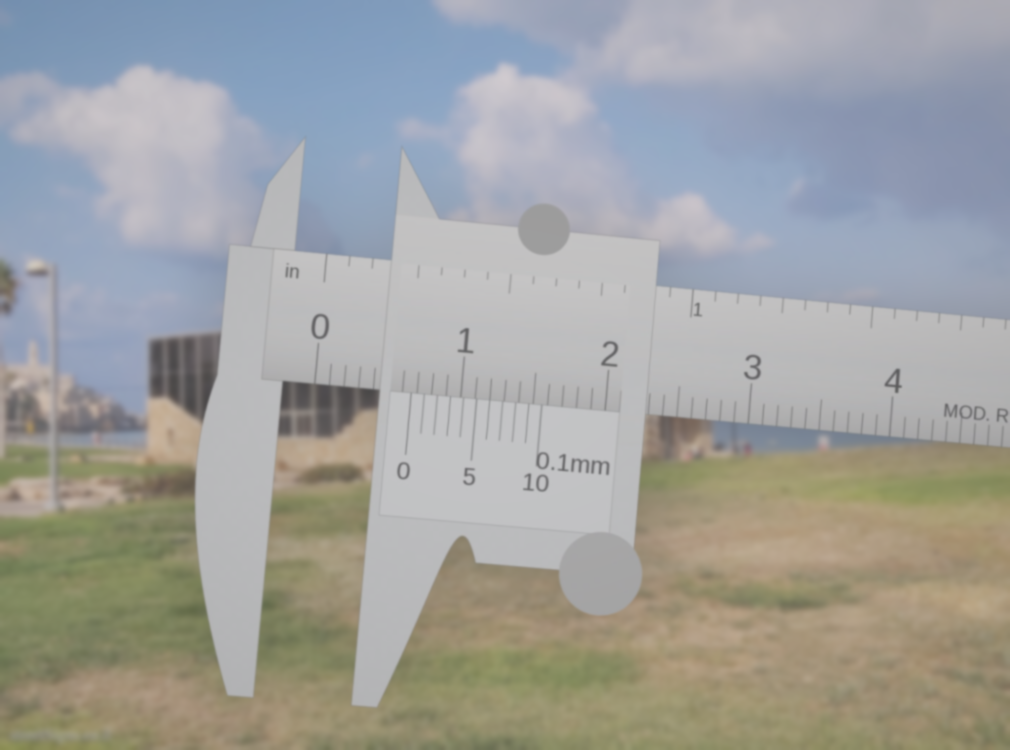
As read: 6.6; mm
